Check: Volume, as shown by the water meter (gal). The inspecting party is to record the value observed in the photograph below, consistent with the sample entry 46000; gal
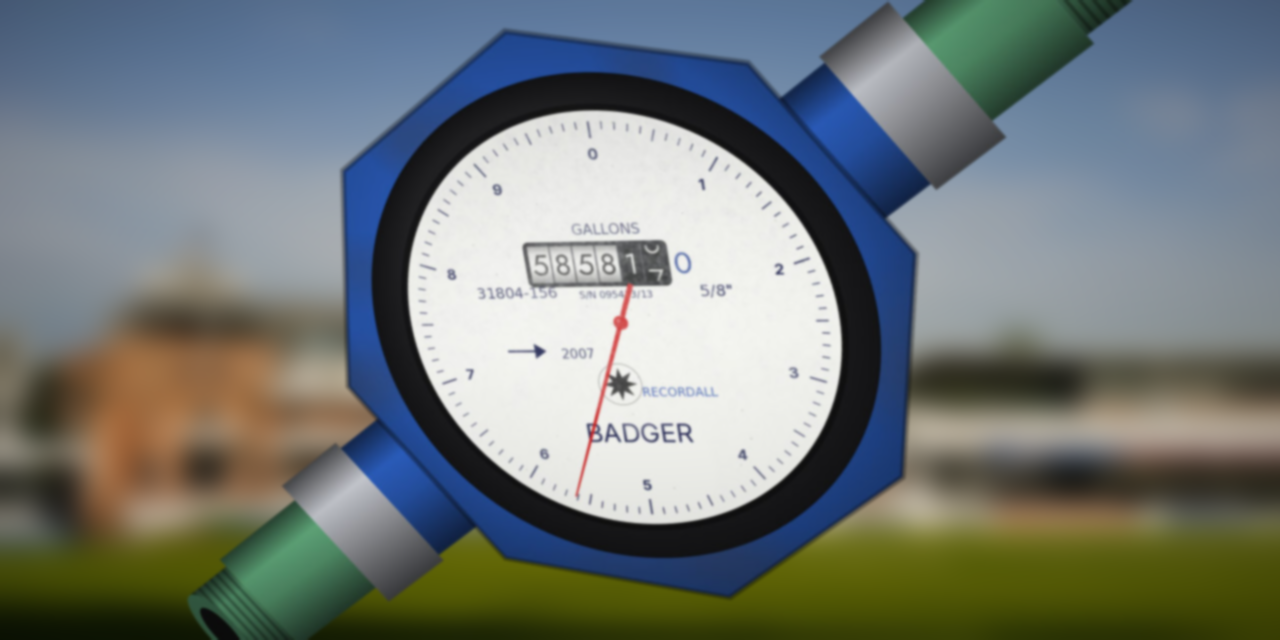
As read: 5858165.6; gal
